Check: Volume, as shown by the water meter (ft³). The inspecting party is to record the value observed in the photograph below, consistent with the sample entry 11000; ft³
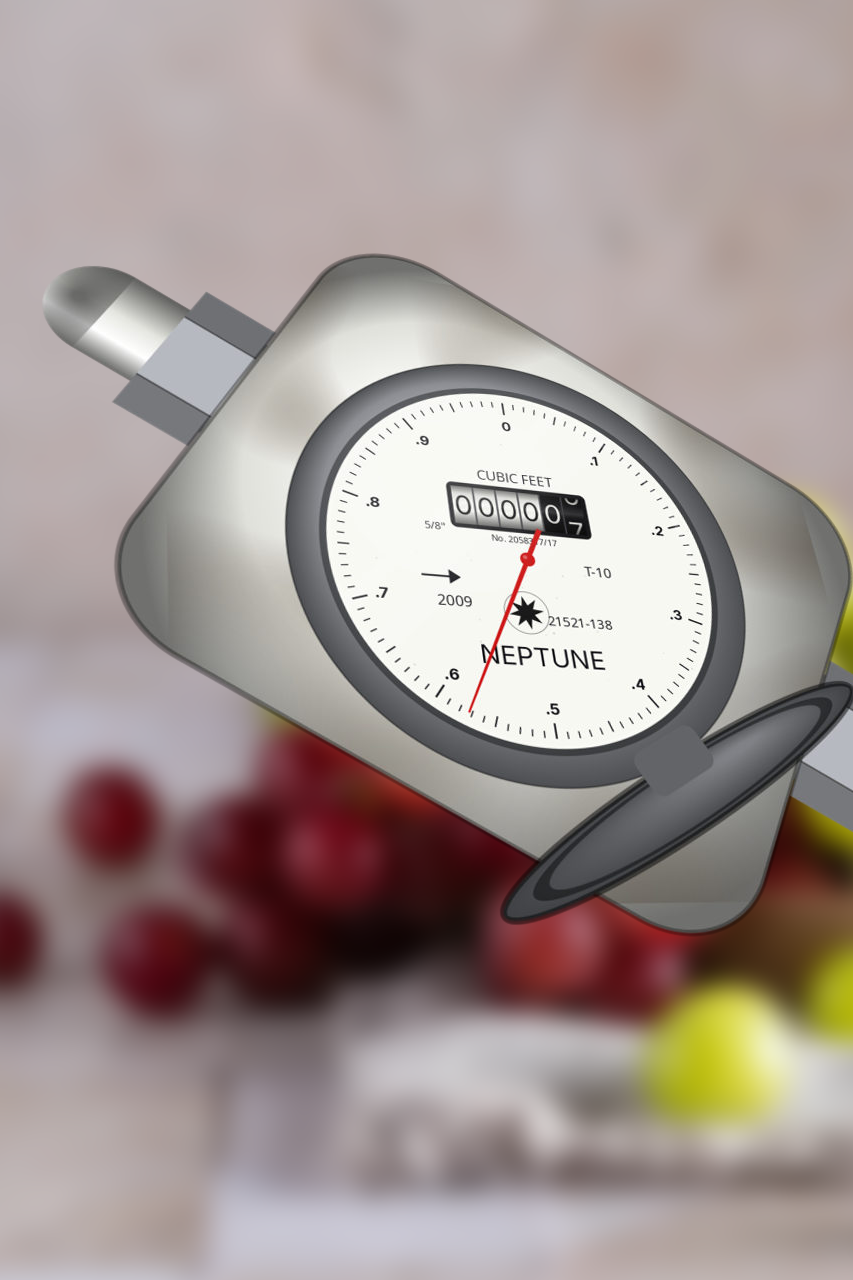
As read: 6.57; ft³
